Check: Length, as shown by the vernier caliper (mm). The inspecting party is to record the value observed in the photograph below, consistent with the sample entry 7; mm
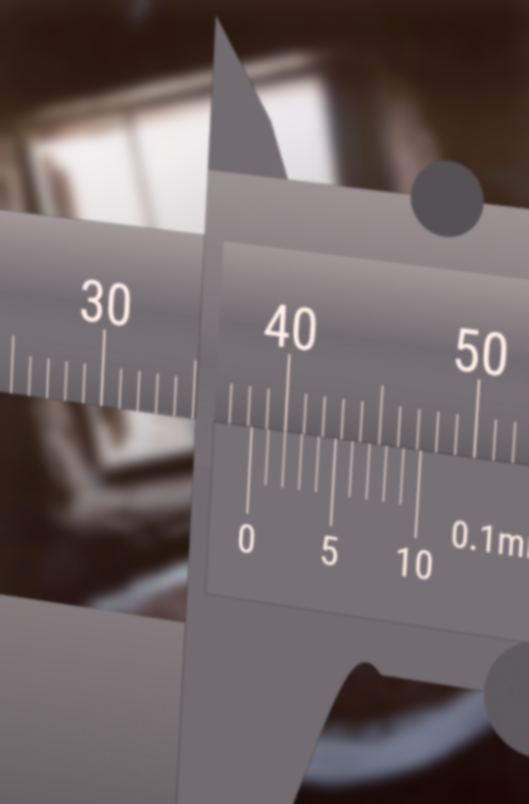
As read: 38.2; mm
